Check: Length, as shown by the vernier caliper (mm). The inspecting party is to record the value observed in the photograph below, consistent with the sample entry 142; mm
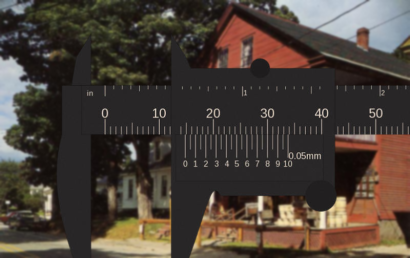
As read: 14.8; mm
